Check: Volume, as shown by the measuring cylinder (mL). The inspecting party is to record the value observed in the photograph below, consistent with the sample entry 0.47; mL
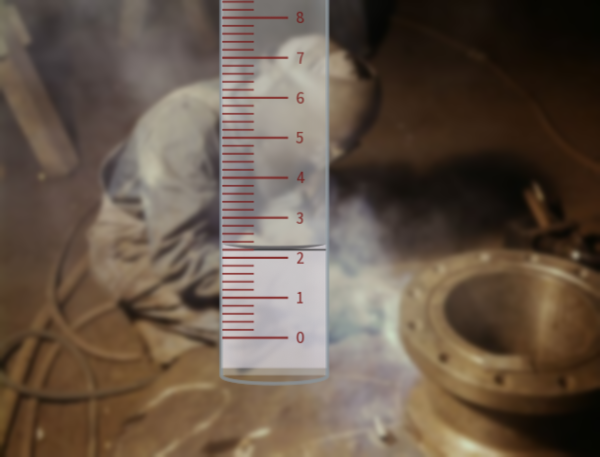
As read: 2.2; mL
